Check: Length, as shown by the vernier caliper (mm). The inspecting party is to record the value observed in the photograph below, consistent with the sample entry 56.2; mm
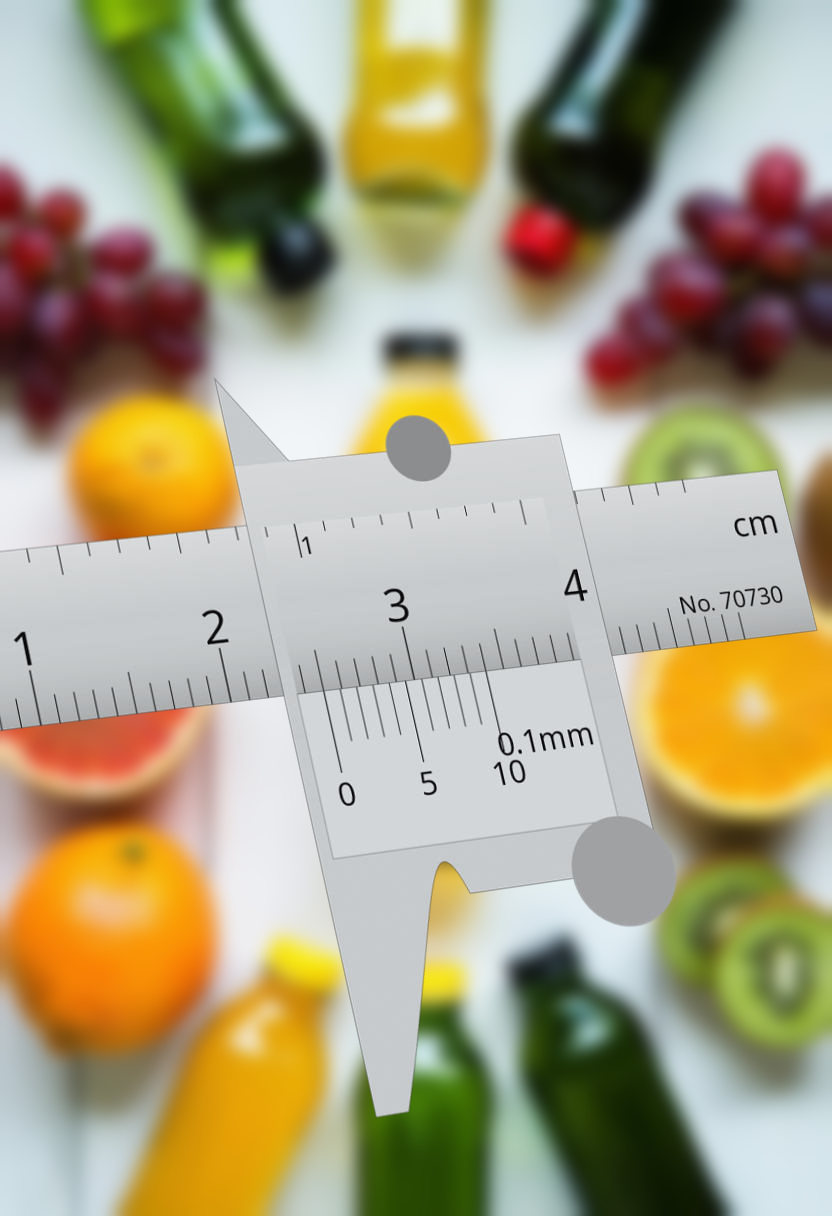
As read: 25.0; mm
